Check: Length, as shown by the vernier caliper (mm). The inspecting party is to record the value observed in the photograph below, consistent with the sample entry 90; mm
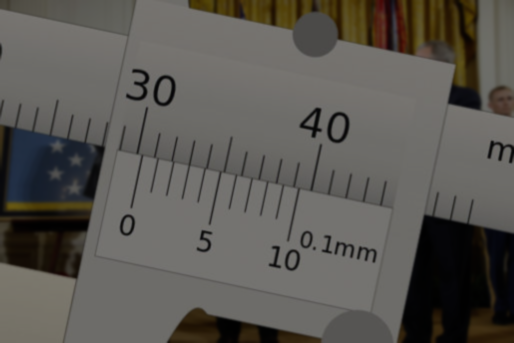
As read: 30.3; mm
